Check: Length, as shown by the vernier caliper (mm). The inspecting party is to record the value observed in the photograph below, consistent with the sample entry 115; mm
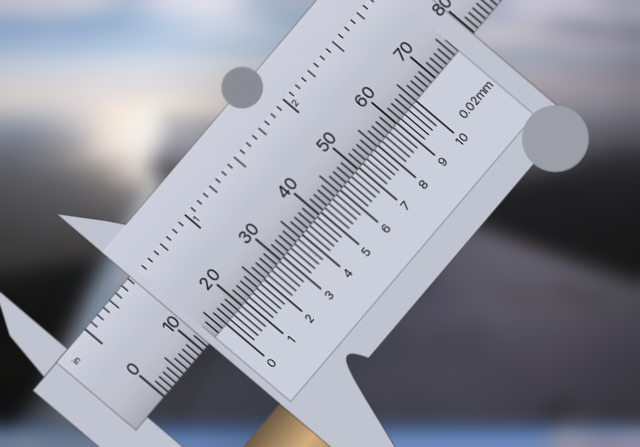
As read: 16.0; mm
